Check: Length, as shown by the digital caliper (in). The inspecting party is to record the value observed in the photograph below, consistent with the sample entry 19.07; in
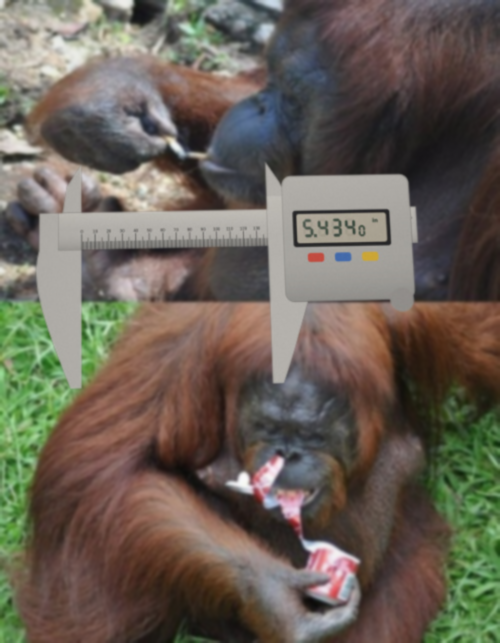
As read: 5.4340; in
